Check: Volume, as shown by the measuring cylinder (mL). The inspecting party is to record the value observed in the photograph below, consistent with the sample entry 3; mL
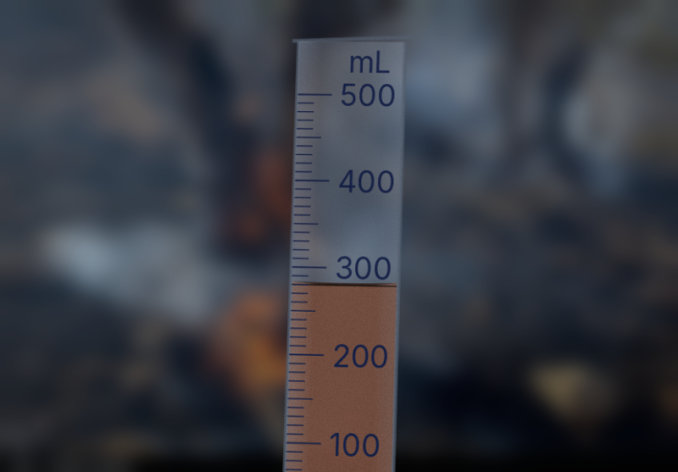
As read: 280; mL
